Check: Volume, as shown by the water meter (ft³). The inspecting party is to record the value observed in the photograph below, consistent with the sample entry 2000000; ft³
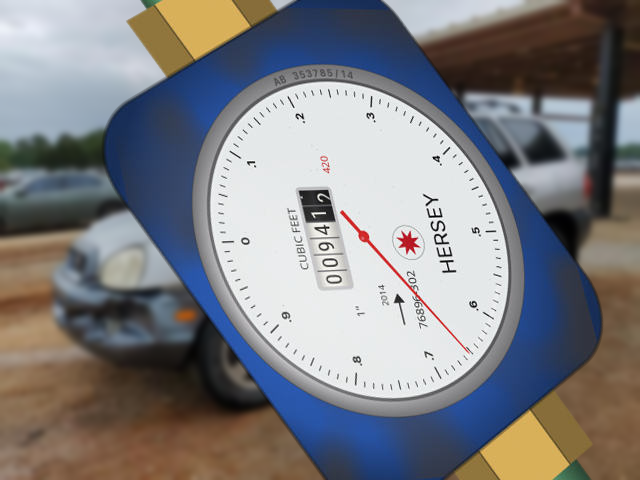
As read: 9411.65; ft³
